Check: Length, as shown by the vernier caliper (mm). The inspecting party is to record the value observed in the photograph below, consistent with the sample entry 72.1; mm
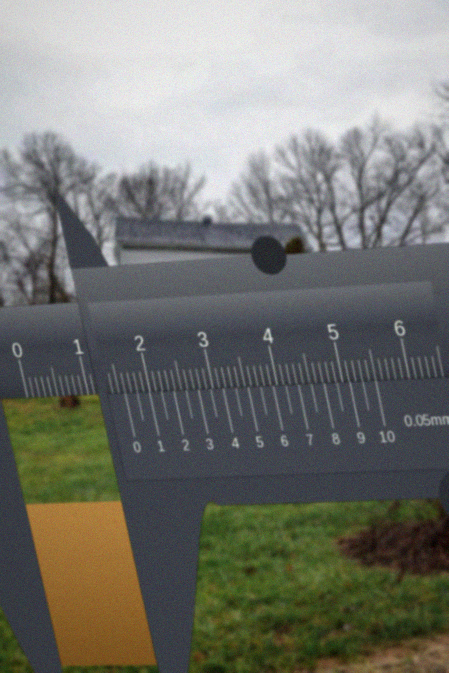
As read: 16.0; mm
